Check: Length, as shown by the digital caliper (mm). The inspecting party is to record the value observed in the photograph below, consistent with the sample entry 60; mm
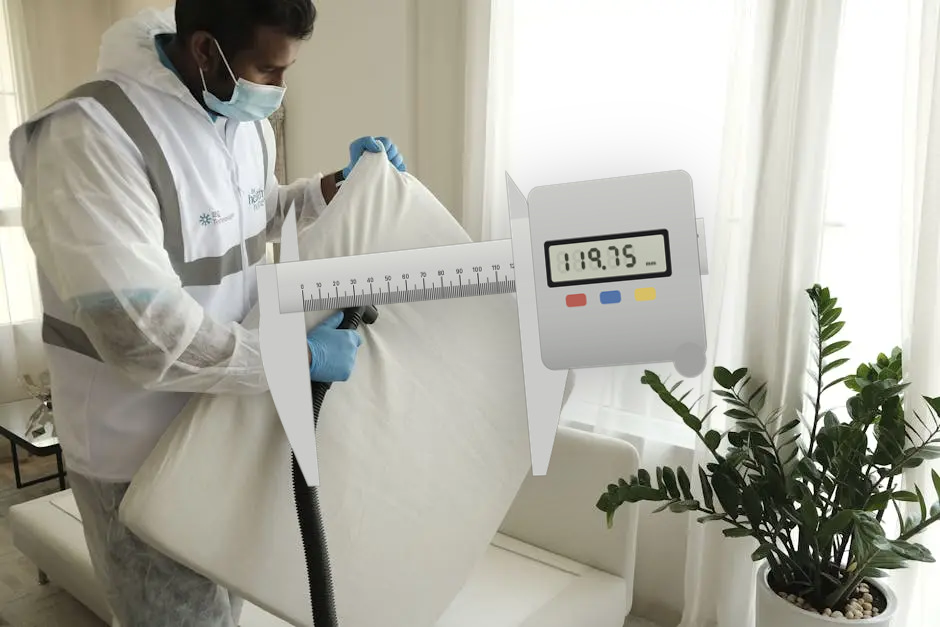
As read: 119.75; mm
